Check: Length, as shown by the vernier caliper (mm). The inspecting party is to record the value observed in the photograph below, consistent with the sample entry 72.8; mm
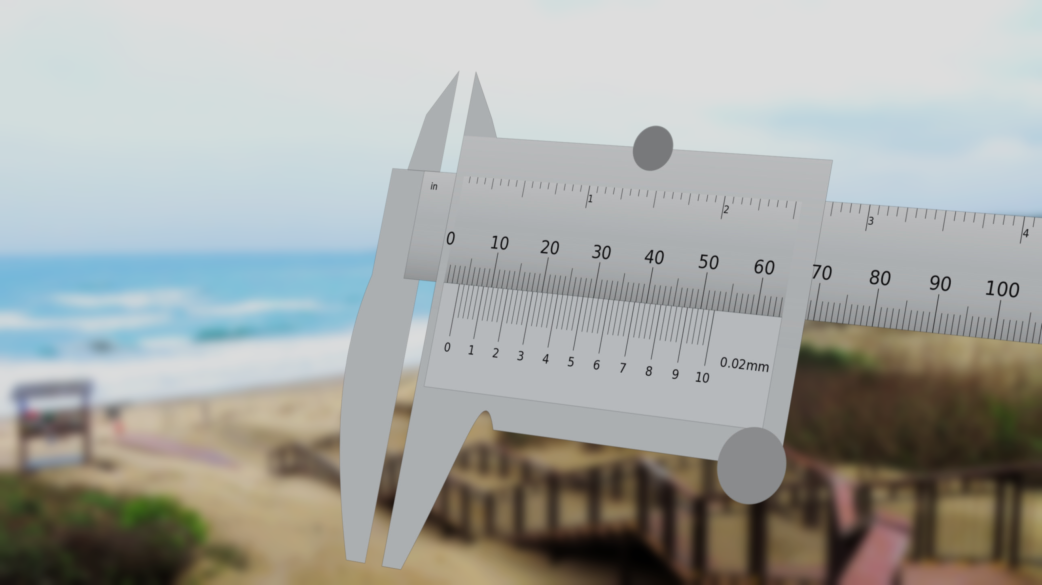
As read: 3.5; mm
